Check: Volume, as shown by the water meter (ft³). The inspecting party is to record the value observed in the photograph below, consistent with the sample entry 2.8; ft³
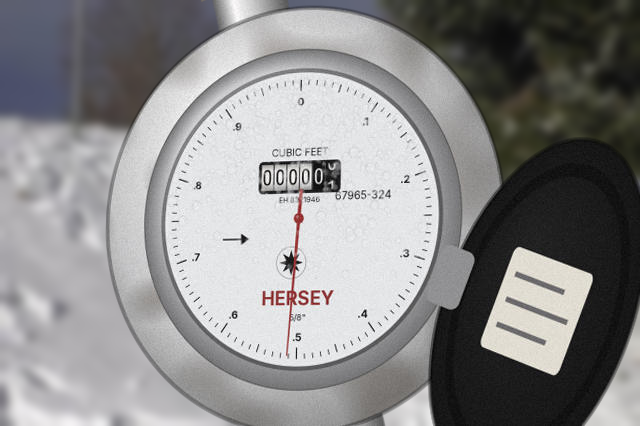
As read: 0.51; ft³
